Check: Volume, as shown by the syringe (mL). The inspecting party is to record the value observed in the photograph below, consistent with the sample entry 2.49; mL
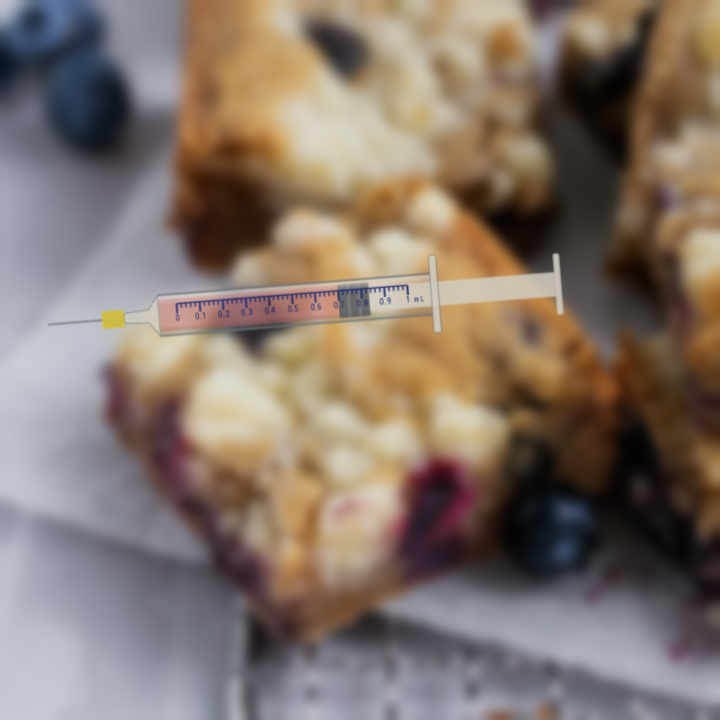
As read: 0.7; mL
